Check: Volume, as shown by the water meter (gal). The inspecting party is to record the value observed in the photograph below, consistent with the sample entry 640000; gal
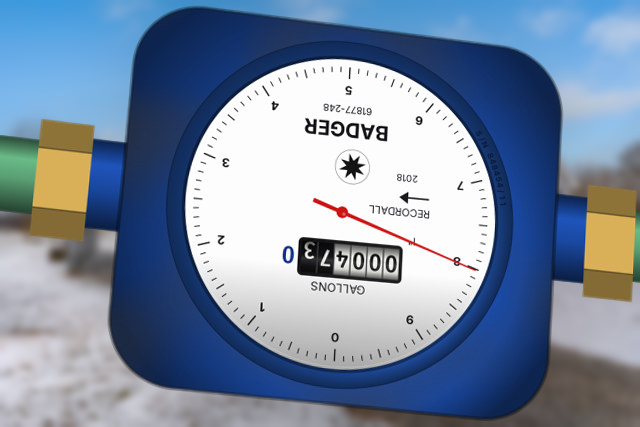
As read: 4728.0; gal
